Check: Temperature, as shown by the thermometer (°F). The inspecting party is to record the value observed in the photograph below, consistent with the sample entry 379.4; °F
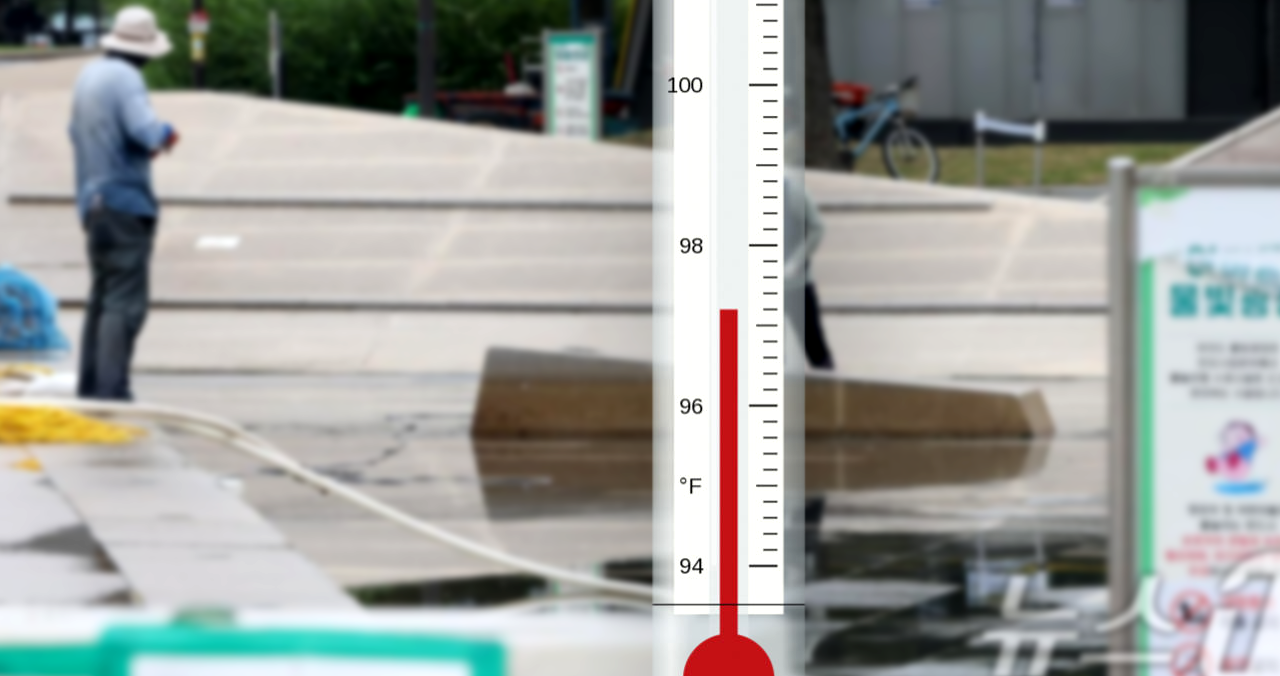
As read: 97.2; °F
